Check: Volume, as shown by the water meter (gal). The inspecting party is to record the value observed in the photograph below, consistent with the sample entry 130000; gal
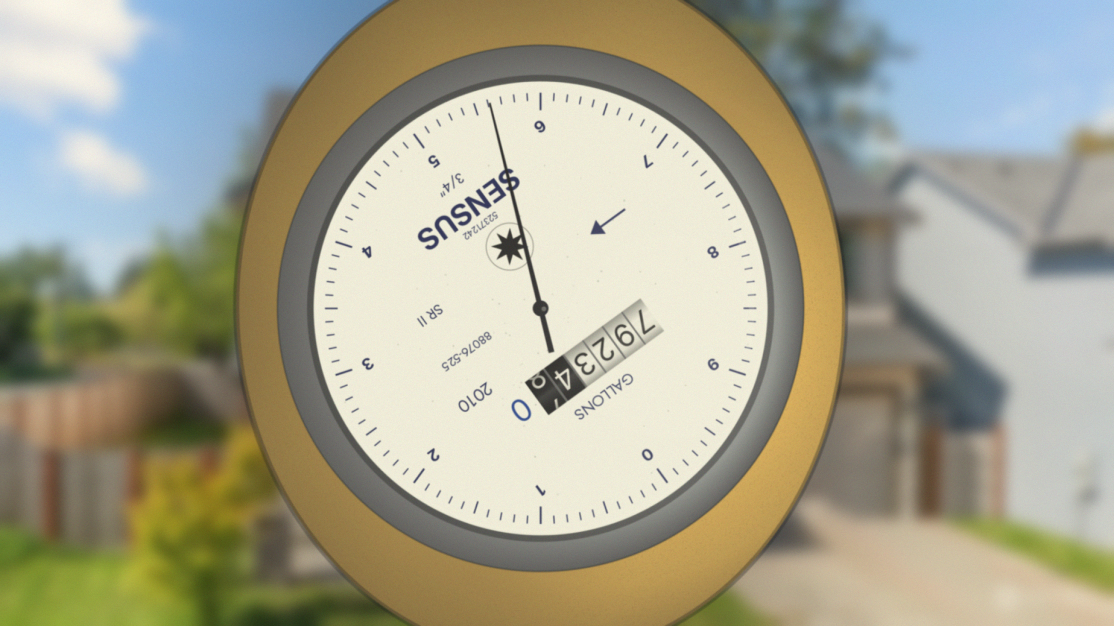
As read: 7923475.6; gal
